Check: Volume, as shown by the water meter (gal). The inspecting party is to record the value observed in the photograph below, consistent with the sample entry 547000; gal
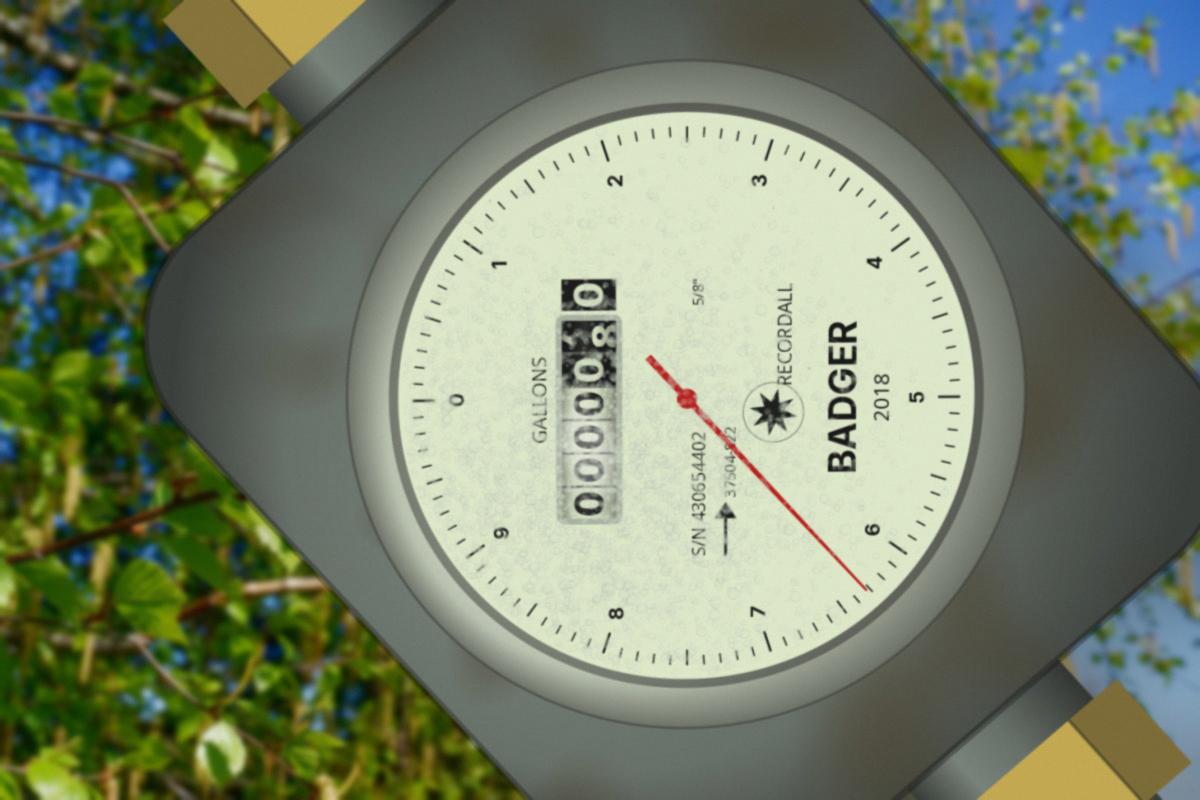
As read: 76.3; gal
